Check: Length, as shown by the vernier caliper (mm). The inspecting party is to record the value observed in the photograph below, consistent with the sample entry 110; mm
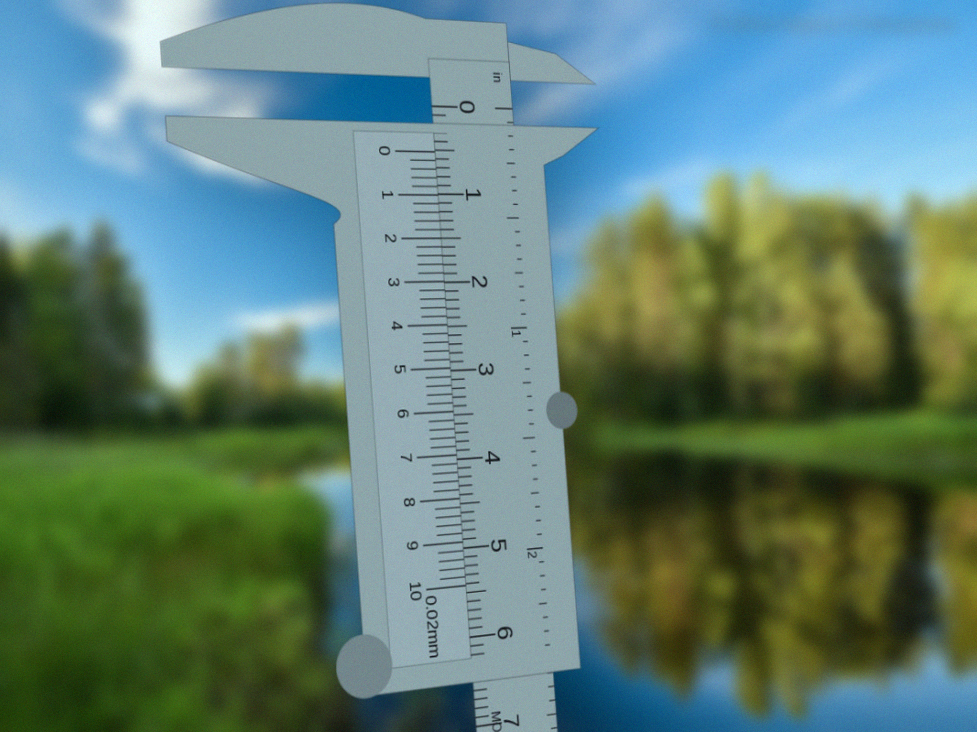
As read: 5.2; mm
